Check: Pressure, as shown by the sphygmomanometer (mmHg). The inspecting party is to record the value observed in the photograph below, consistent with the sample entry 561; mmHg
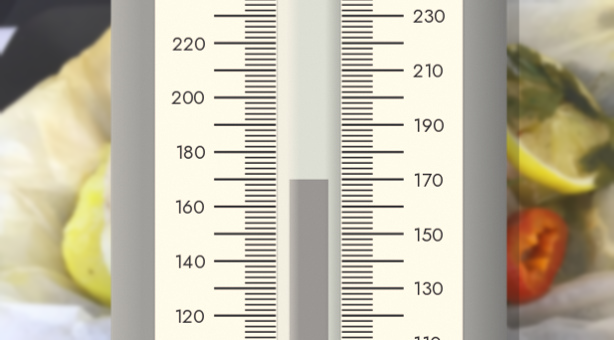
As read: 170; mmHg
